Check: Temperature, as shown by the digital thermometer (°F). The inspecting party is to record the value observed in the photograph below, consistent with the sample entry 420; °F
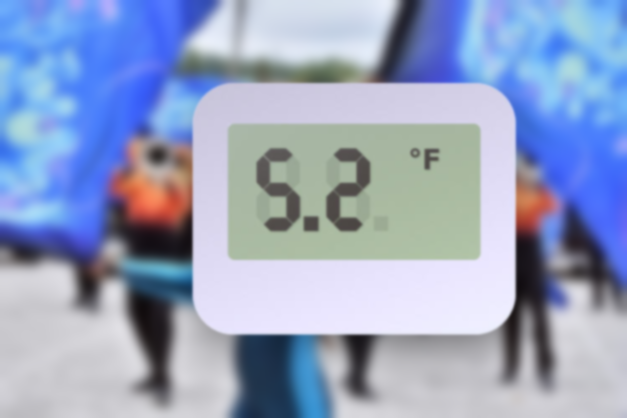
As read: 5.2; °F
